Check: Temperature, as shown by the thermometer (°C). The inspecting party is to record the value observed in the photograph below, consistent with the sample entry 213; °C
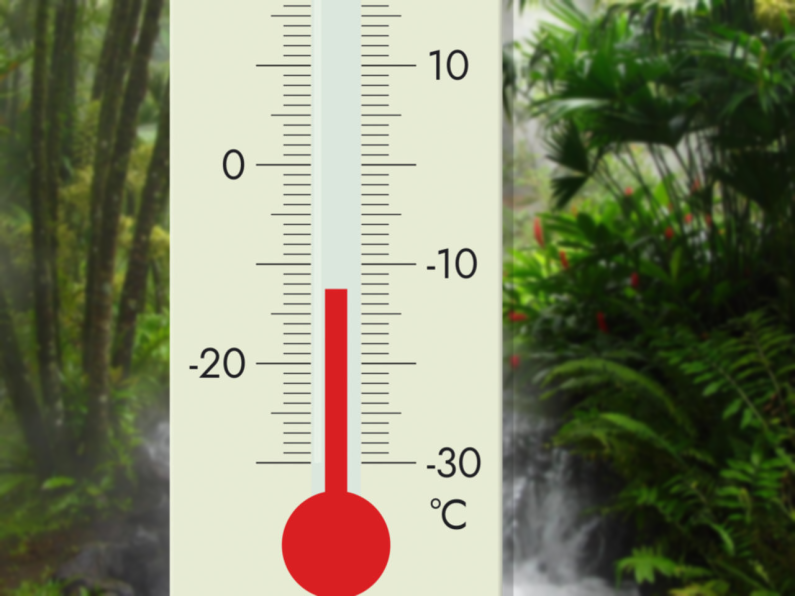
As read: -12.5; °C
